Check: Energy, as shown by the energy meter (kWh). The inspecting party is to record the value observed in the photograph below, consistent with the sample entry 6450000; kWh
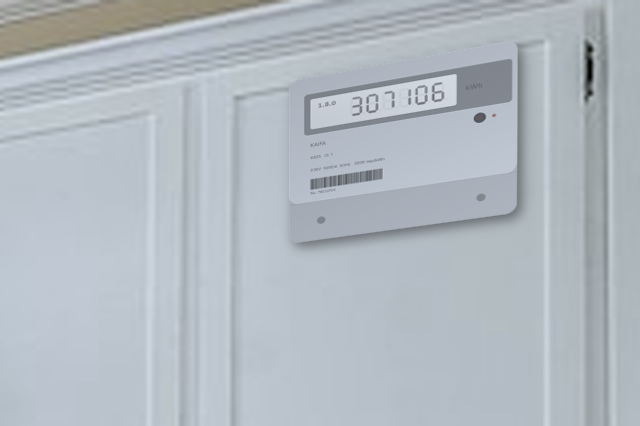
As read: 307106; kWh
